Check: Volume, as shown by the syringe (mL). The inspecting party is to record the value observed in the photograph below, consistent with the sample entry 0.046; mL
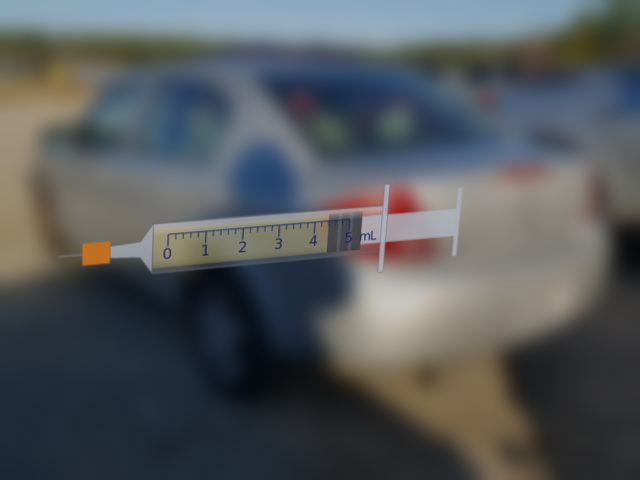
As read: 4.4; mL
